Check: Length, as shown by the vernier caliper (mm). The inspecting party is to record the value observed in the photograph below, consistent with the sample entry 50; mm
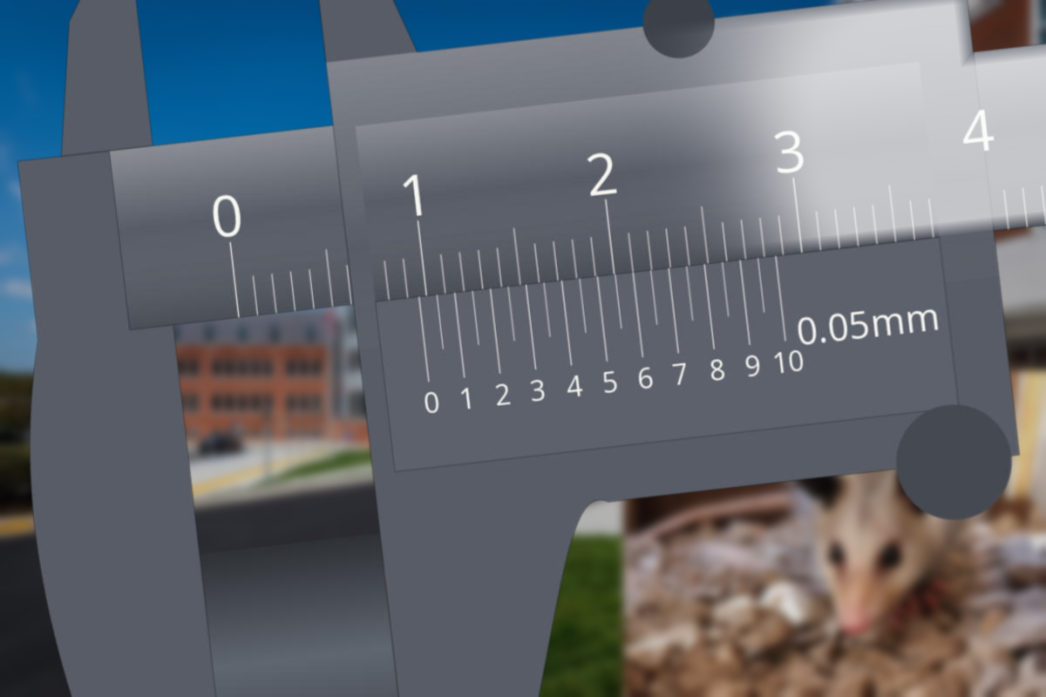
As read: 9.6; mm
